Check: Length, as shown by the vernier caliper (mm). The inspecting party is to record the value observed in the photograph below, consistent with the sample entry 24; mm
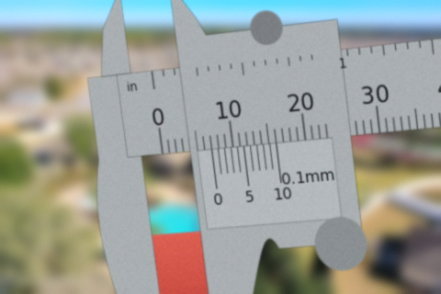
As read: 7.0; mm
